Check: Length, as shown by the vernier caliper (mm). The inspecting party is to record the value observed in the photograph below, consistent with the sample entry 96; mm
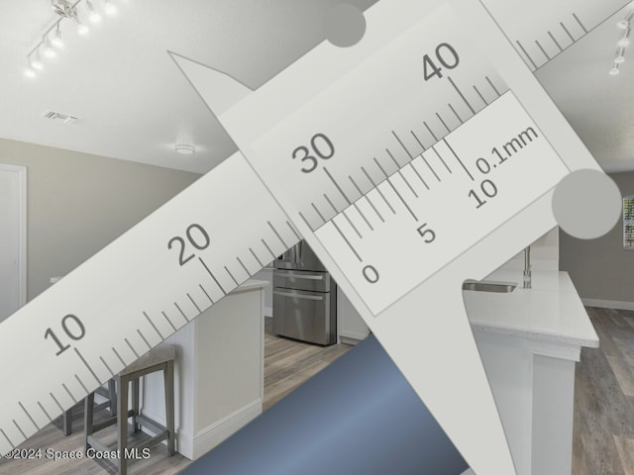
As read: 28.4; mm
